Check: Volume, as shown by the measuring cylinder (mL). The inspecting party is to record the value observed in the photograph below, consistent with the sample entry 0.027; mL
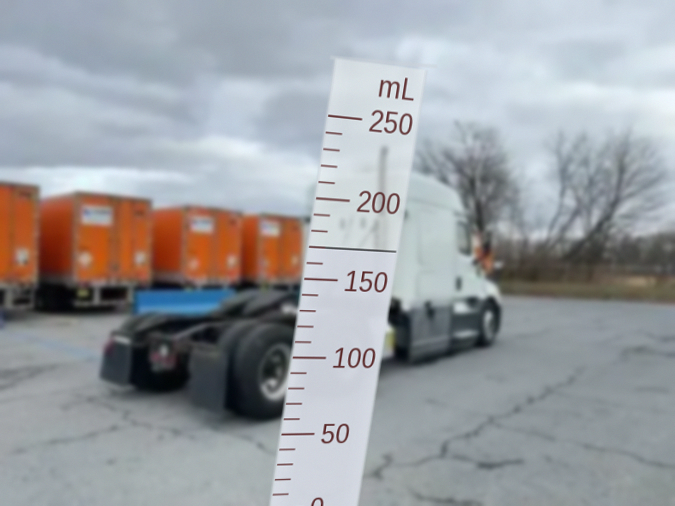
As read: 170; mL
